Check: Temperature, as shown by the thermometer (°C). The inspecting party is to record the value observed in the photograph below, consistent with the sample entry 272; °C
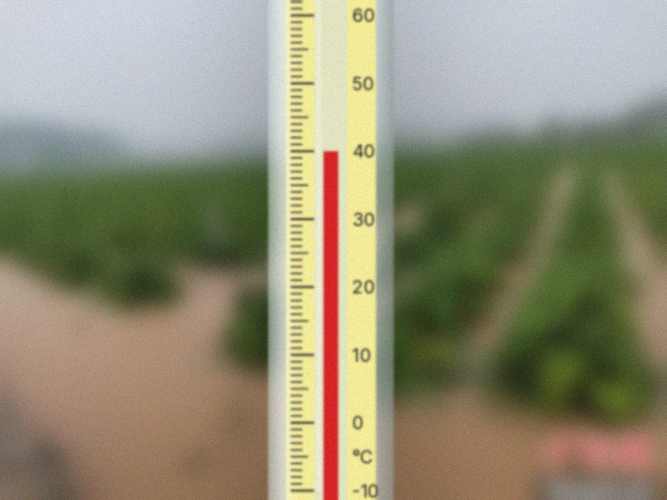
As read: 40; °C
